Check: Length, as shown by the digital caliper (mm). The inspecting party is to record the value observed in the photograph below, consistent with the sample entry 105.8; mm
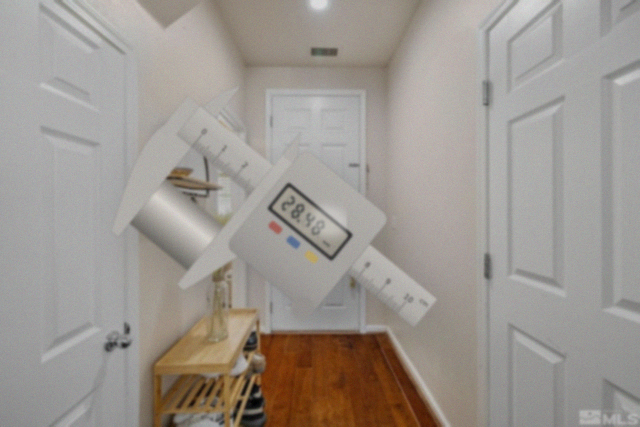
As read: 28.48; mm
